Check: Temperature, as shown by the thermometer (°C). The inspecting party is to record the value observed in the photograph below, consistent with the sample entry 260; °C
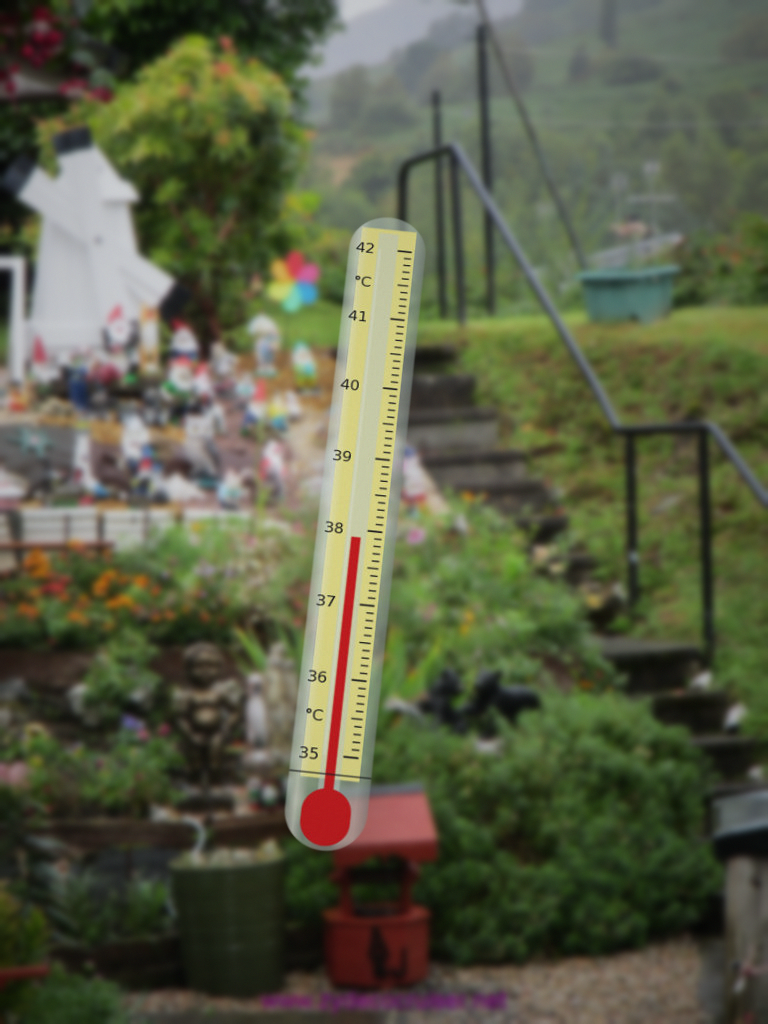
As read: 37.9; °C
